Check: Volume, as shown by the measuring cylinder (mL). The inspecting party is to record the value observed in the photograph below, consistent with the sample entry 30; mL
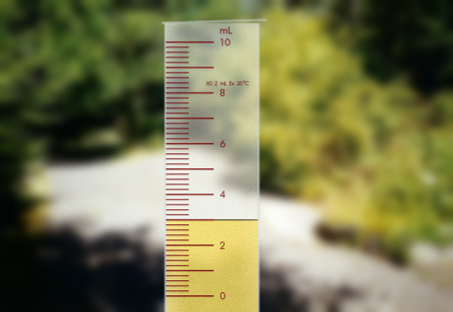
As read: 3; mL
